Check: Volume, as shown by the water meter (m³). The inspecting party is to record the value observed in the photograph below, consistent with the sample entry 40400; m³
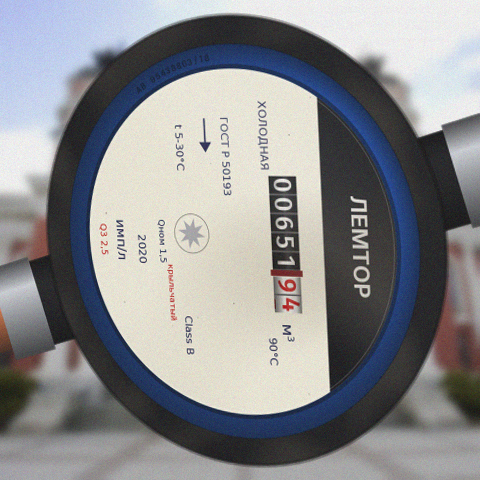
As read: 651.94; m³
